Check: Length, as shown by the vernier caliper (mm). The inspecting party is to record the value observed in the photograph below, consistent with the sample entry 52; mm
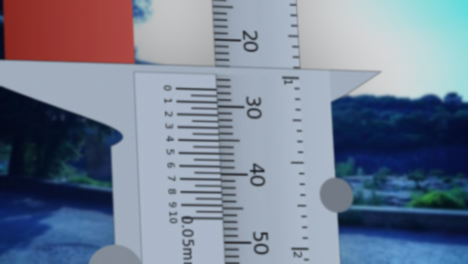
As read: 27.5; mm
